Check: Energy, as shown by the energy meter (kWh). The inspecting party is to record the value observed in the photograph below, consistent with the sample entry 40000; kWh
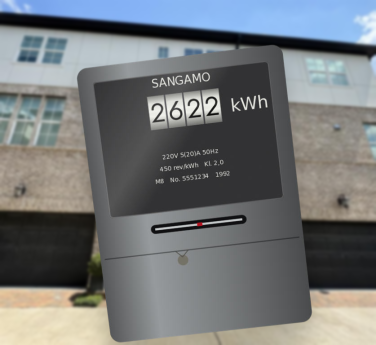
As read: 2622; kWh
